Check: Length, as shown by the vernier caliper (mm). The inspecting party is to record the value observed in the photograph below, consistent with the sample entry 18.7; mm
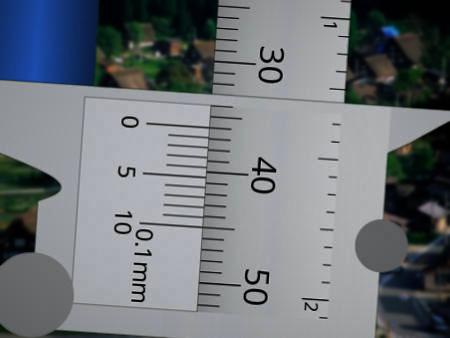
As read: 36.0; mm
